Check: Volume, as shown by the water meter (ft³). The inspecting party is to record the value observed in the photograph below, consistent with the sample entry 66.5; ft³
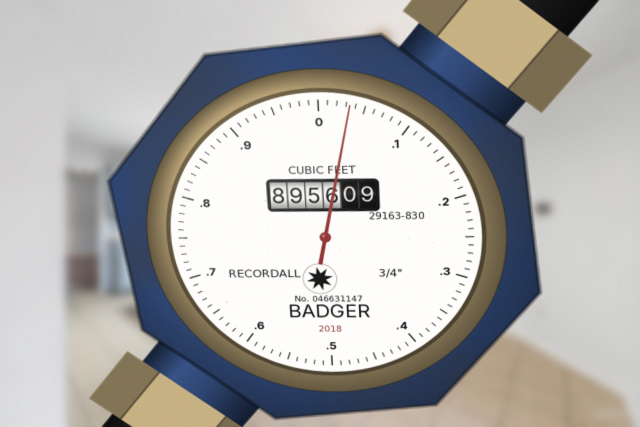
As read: 895609.03; ft³
